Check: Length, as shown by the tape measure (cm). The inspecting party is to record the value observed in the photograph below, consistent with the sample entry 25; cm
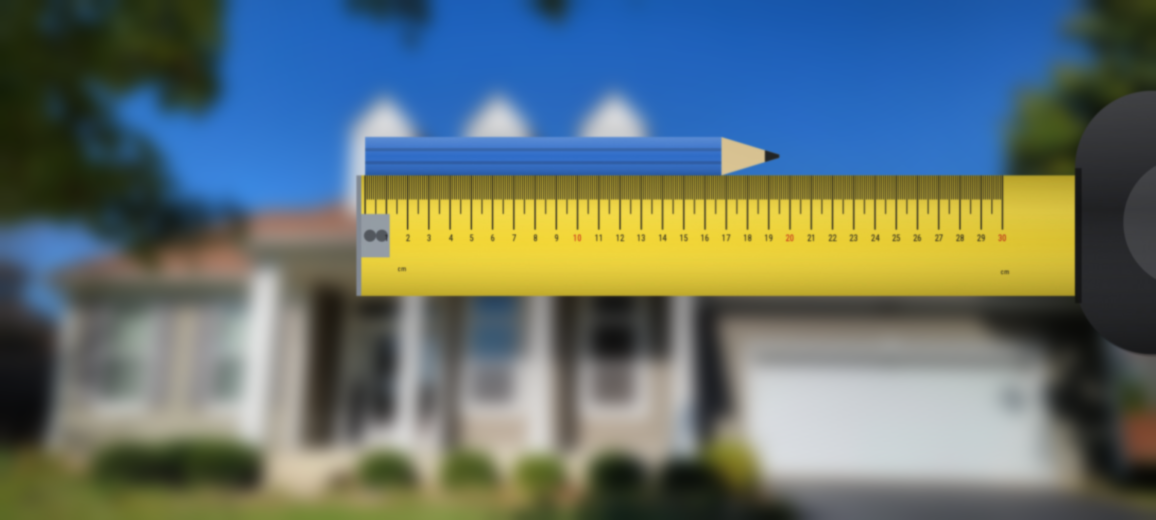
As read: 19.5; cm
